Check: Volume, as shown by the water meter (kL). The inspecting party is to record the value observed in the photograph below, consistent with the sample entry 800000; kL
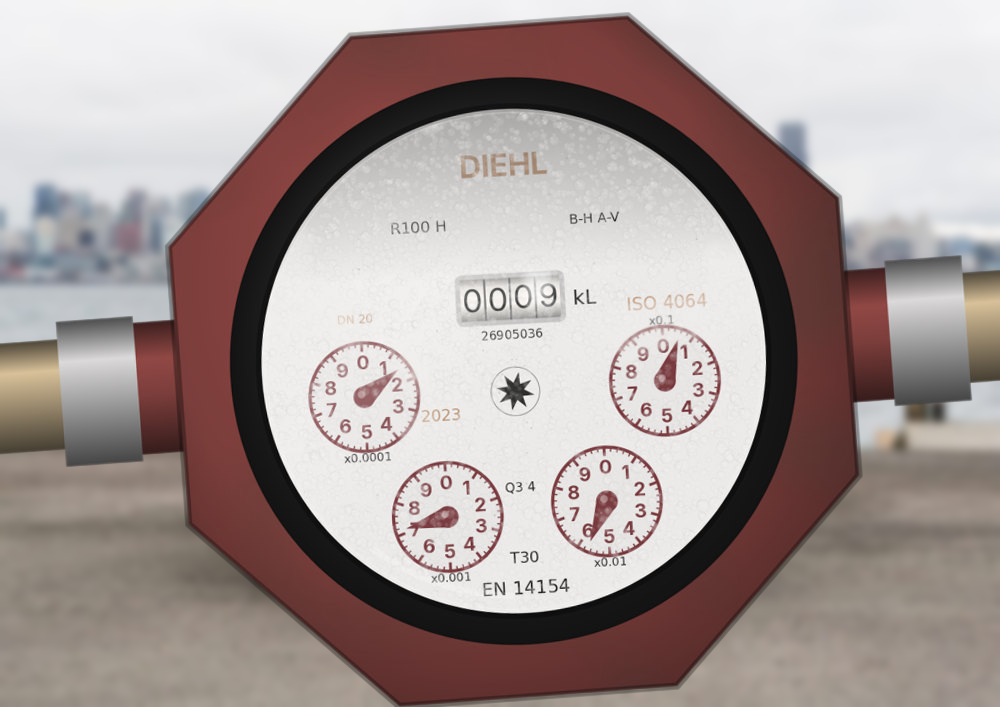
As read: 9.0571; kL
